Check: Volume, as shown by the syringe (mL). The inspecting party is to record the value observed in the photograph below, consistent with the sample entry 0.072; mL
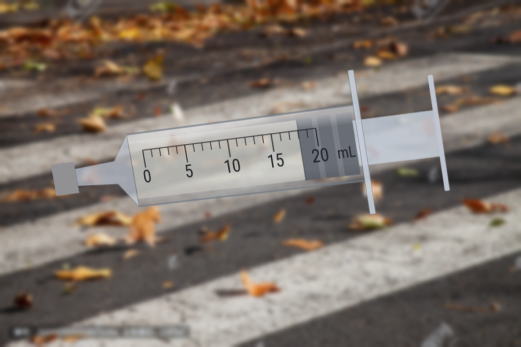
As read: 18; mL
